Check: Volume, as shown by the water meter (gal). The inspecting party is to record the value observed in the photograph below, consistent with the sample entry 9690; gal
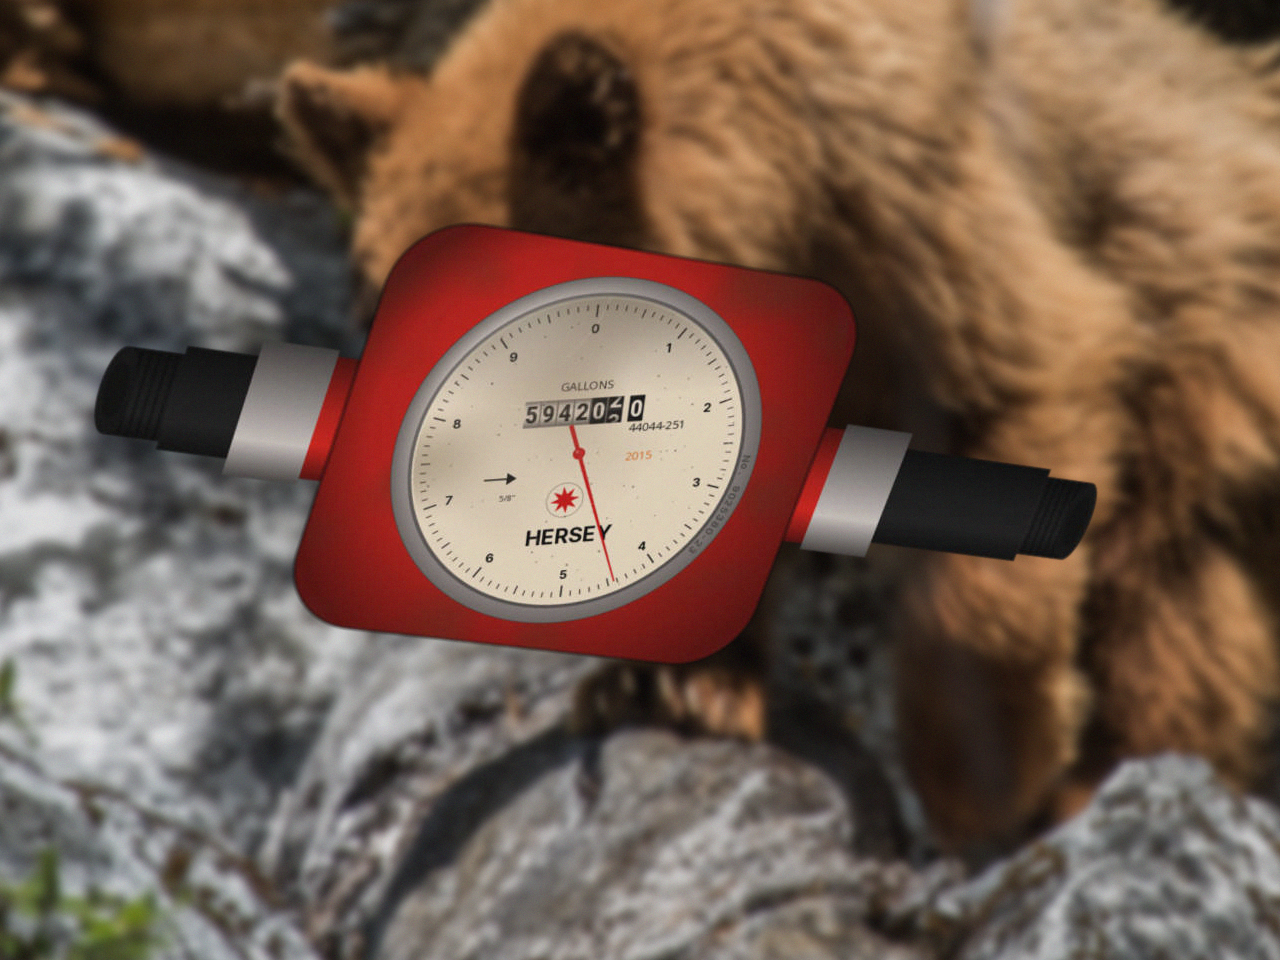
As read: 5942024.4; gal
